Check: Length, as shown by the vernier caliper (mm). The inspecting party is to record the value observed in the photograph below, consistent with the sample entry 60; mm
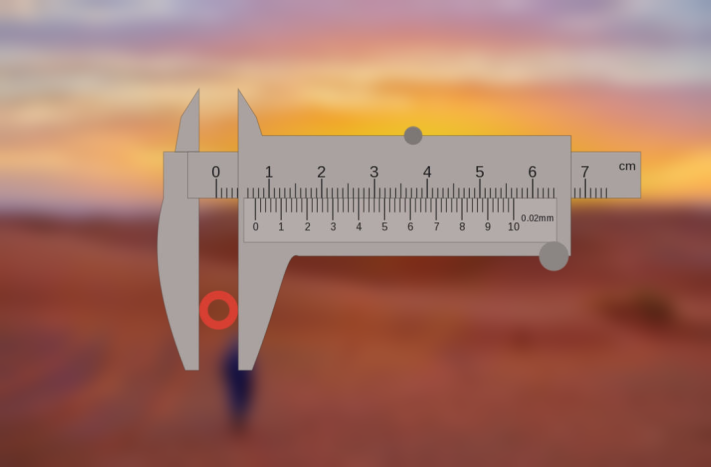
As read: 7.4; mm
